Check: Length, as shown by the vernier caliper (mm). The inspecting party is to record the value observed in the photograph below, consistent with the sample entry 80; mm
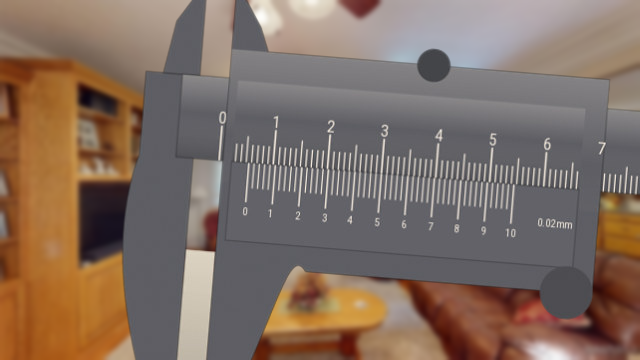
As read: 5.5; mm
